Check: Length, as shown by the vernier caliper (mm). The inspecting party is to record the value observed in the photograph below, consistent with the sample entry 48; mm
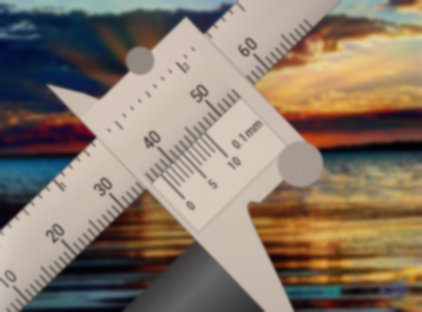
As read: 37.5; mm
